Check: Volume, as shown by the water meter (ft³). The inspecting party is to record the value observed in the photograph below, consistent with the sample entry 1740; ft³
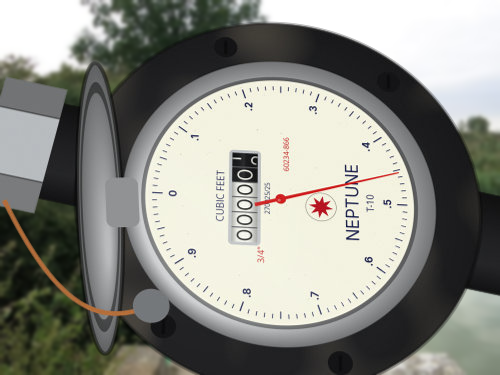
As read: 1.45; ft³
